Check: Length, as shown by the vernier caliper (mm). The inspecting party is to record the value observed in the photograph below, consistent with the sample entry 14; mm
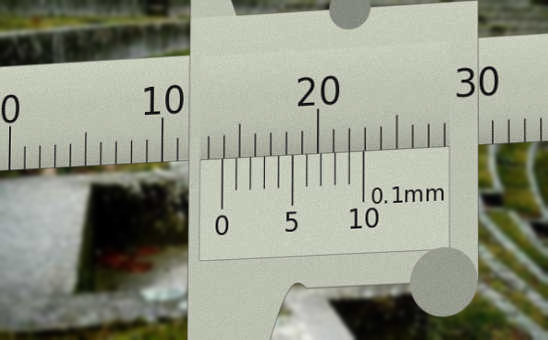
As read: 13.9; mm
